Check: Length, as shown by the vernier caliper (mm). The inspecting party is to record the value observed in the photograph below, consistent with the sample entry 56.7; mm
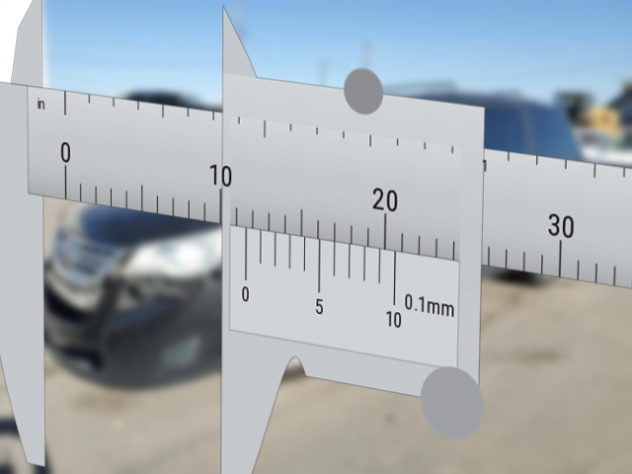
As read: 11.6; mm
